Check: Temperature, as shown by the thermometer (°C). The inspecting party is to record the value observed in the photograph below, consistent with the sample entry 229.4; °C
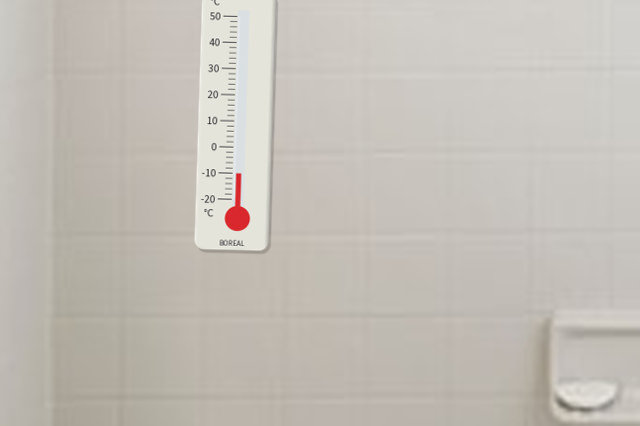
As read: -10; °C
